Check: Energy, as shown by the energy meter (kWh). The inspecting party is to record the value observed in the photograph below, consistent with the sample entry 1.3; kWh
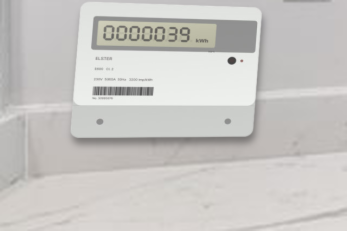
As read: 39; kWh
